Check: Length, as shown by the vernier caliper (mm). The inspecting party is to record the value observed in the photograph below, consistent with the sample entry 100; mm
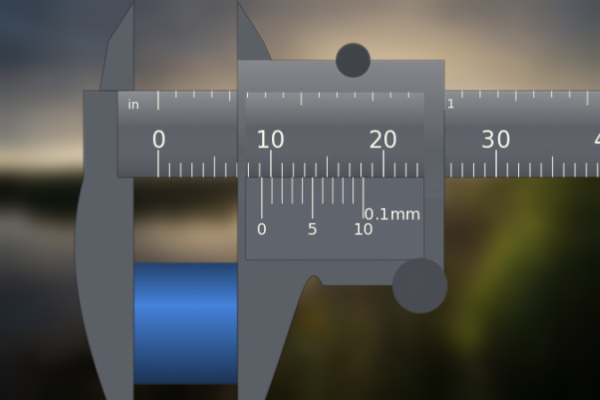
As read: 9.2; mm
